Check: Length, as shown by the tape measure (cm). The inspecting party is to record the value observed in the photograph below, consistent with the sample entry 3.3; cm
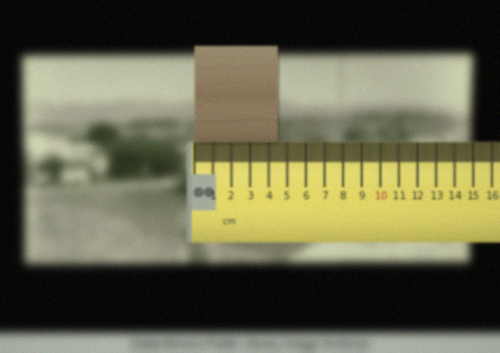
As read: 4.5; cm
